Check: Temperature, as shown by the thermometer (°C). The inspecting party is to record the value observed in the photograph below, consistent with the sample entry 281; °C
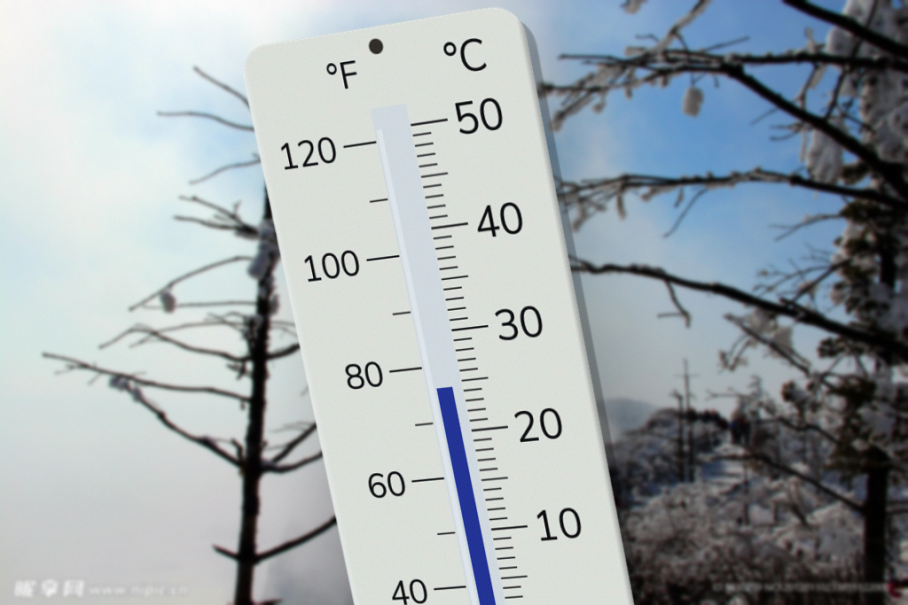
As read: 24.5; °C
